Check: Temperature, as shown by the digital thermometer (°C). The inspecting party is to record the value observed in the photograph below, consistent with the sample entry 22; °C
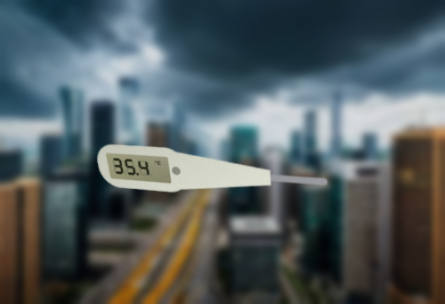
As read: 35.4; °C
